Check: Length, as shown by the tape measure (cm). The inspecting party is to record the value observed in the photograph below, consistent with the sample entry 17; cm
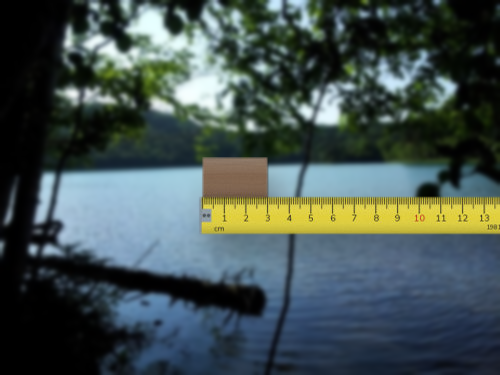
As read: 3; cm
